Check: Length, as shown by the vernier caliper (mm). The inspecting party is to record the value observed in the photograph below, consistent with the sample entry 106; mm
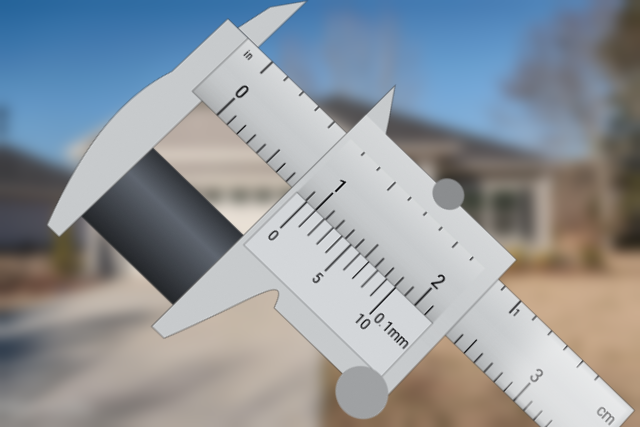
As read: 9.1; mm
